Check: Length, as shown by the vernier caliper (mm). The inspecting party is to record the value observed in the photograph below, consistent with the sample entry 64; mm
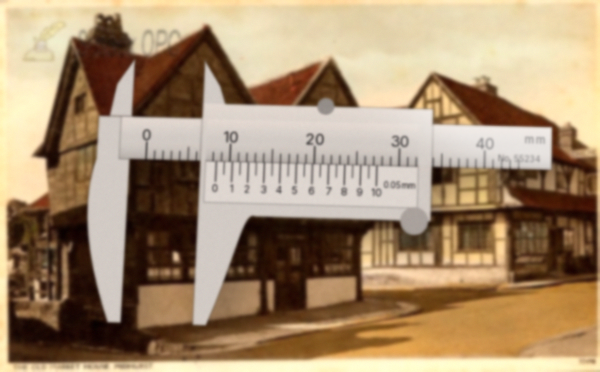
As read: 8.4; mm
